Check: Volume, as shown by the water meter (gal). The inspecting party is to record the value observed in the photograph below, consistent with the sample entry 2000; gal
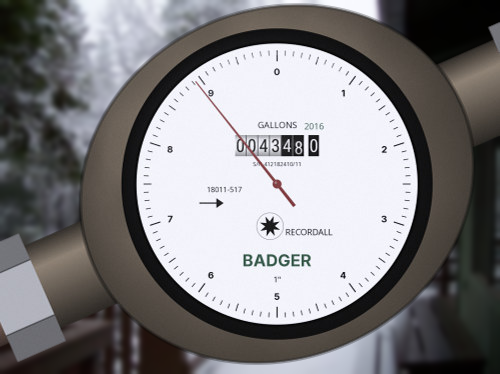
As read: 43478.9; gal
